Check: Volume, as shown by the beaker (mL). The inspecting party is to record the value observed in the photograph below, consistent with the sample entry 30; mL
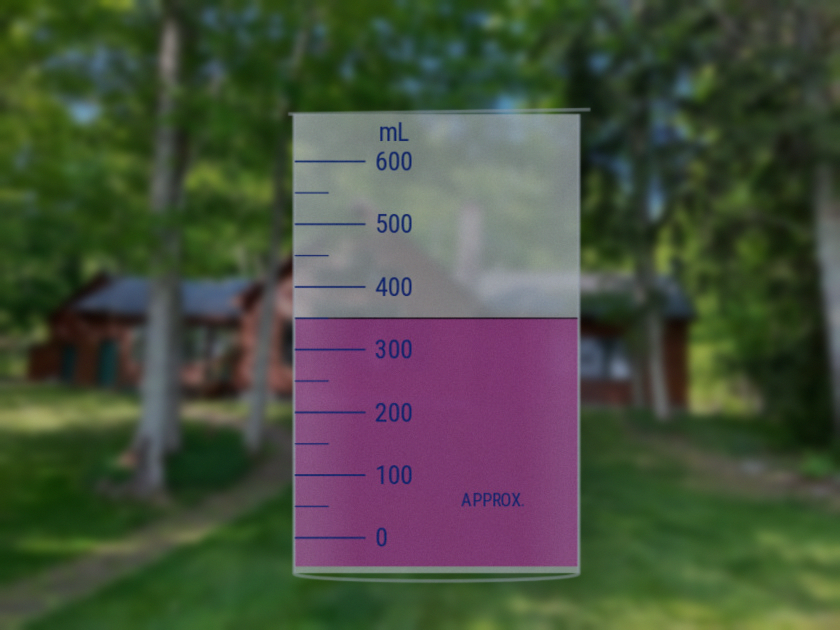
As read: 350; mL
